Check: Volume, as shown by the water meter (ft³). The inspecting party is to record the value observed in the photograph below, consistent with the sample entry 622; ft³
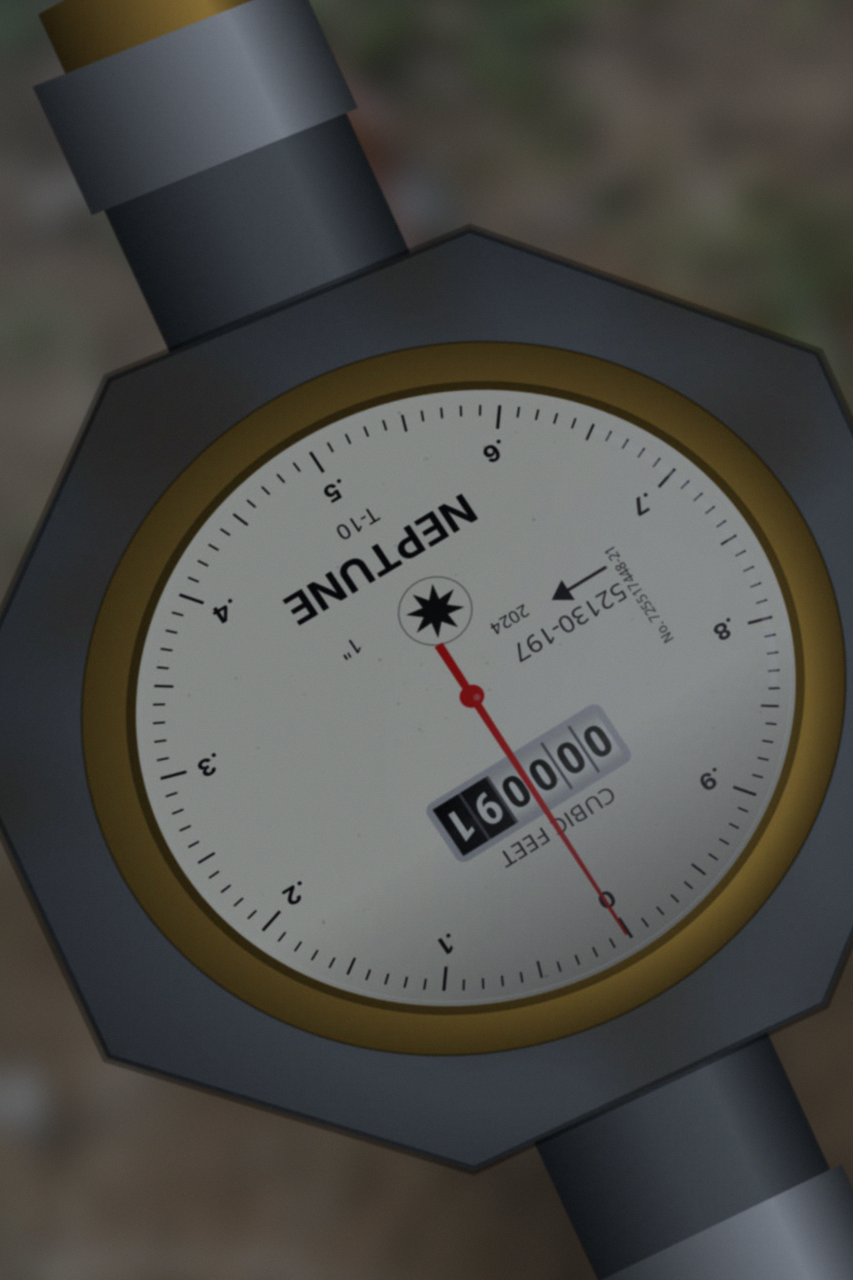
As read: 91.00; ft³
